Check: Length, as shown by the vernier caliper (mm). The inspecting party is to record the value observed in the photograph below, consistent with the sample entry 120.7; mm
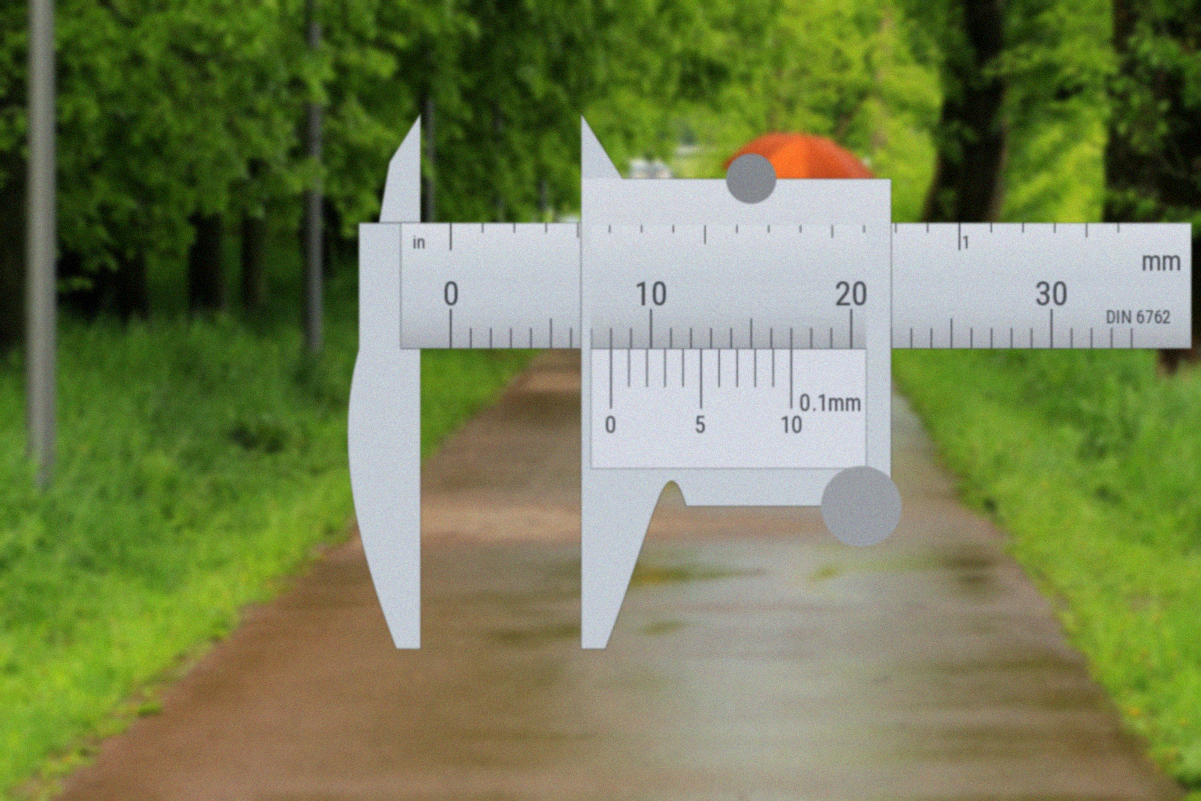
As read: 8.0; mm
